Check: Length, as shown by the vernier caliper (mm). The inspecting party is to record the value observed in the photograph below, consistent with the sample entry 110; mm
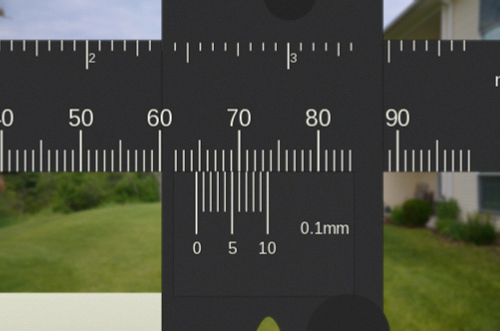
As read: 64.6; mm
